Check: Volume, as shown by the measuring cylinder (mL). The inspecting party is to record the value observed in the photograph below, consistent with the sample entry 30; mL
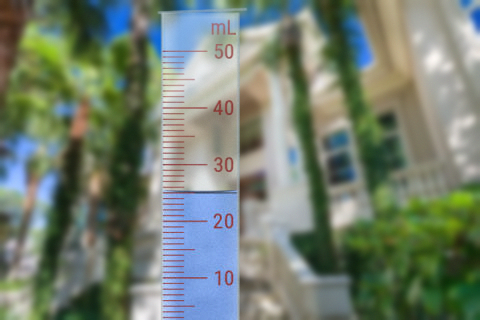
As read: 25; mL
